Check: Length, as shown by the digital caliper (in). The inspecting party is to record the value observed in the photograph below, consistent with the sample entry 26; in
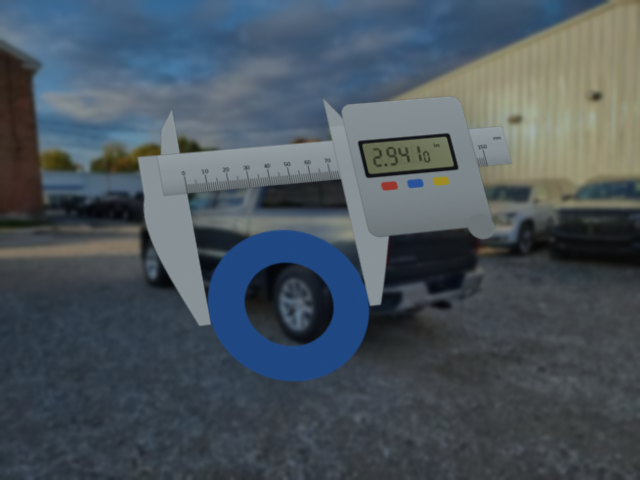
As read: 2.9410; in
